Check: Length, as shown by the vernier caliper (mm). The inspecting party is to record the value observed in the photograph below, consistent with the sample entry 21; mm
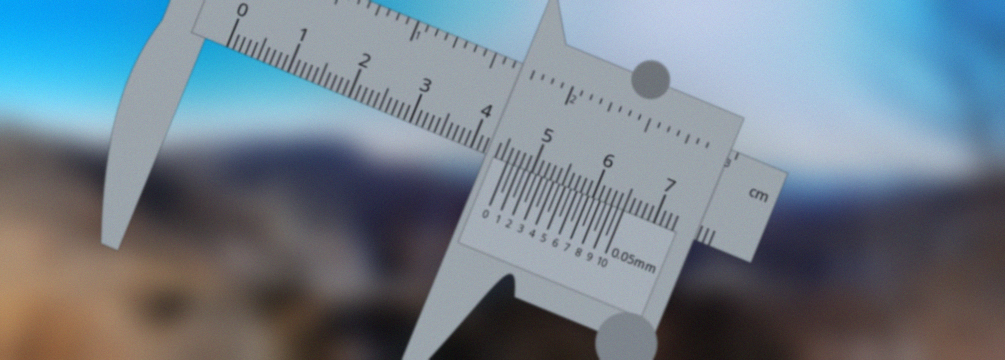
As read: 46.0; mm
